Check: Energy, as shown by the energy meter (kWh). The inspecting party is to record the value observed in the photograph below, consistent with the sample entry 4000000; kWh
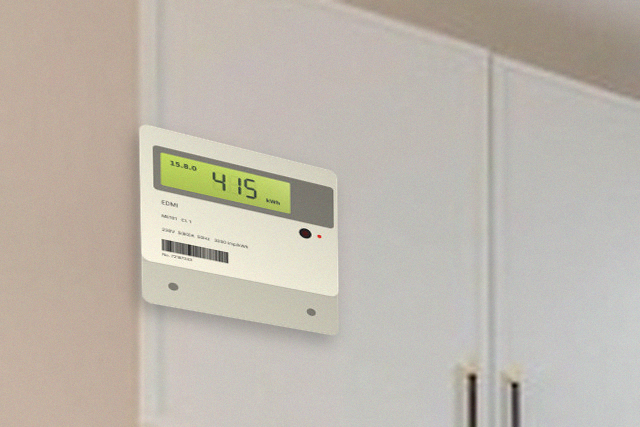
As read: 415; kWh
